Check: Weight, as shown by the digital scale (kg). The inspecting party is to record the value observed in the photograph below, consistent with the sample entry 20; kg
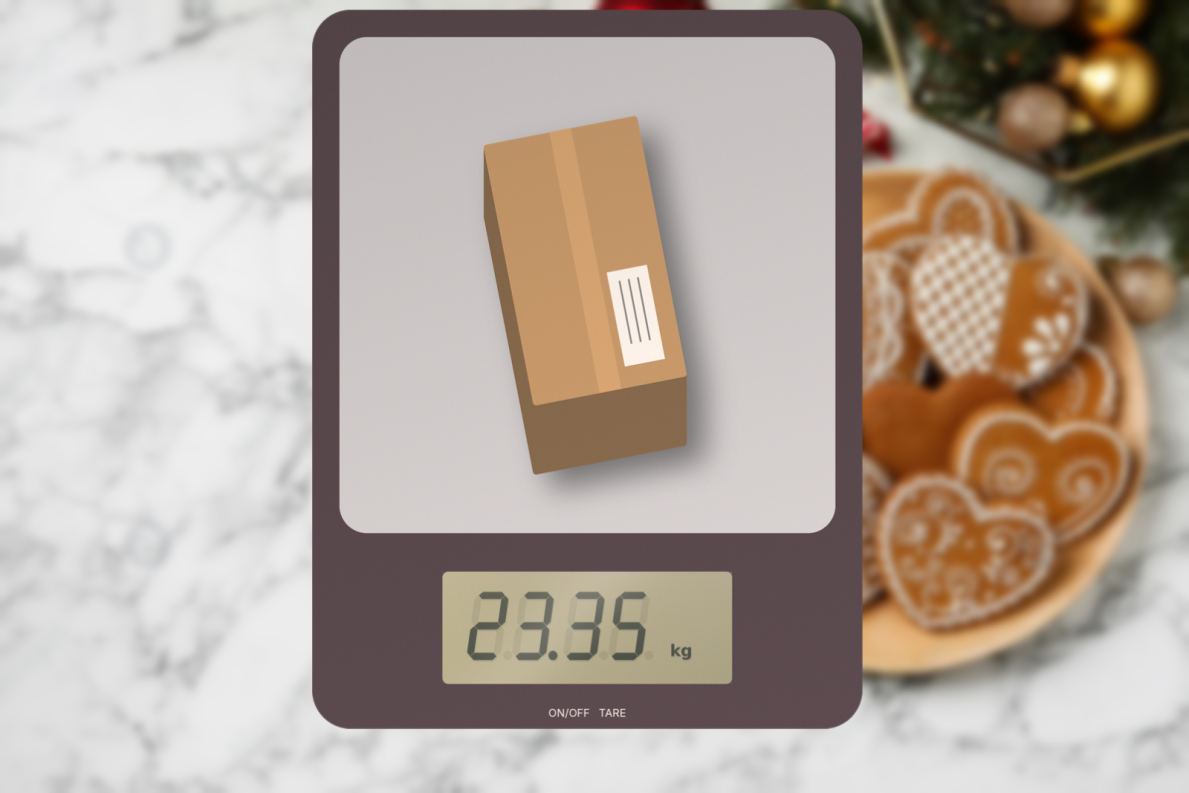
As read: 23.35; kg
